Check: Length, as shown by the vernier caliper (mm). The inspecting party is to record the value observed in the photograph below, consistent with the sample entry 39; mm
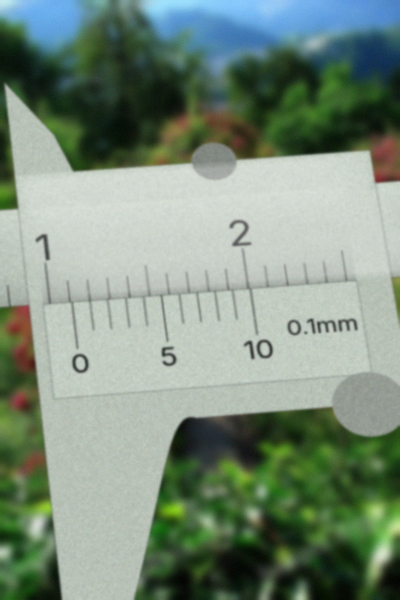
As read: 11.1; mm
